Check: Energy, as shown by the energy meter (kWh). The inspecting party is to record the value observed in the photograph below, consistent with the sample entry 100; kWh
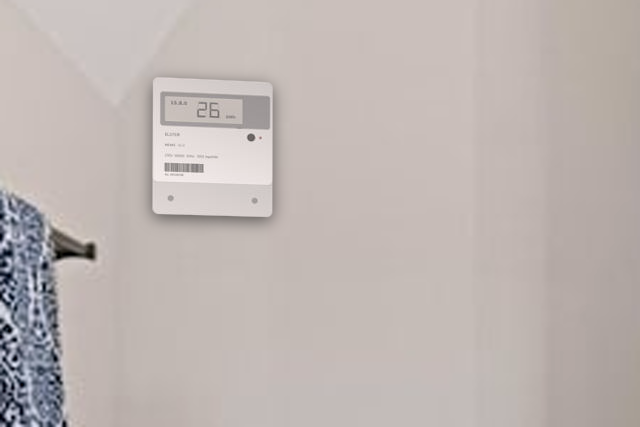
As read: 26; kWh
